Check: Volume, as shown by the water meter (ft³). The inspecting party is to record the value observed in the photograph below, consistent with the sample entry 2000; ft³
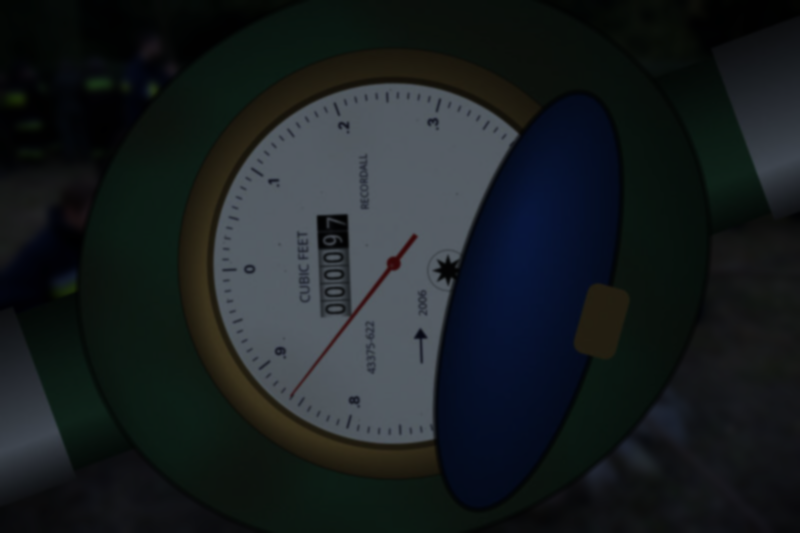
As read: 96.86; ft³
